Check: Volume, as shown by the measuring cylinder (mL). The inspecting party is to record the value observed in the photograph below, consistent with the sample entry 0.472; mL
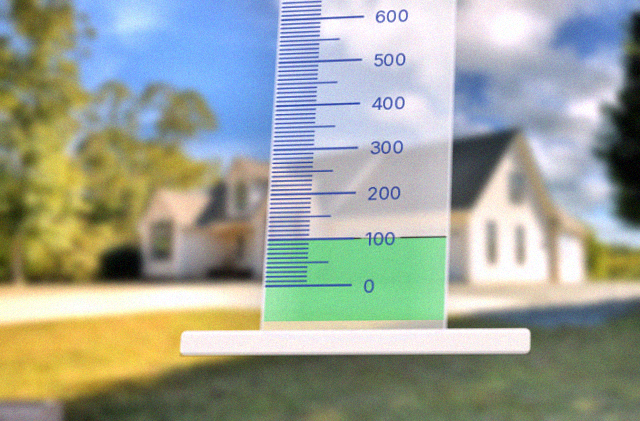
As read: 100; mL
